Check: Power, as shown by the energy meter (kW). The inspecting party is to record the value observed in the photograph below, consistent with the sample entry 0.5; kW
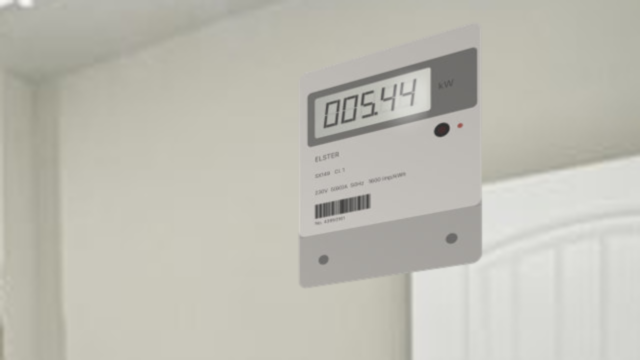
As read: 5.44; kW
